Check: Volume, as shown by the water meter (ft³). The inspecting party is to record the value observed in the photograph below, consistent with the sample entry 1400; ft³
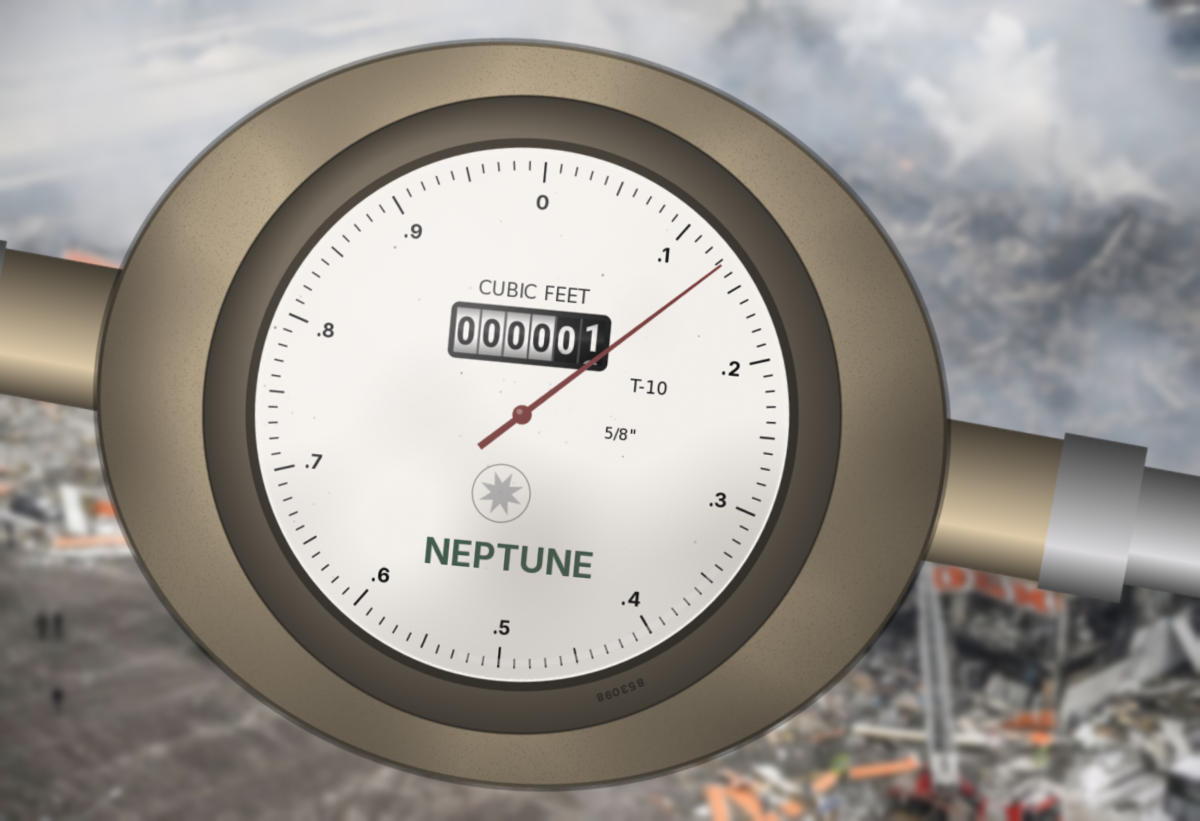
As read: 1.13; ft³
